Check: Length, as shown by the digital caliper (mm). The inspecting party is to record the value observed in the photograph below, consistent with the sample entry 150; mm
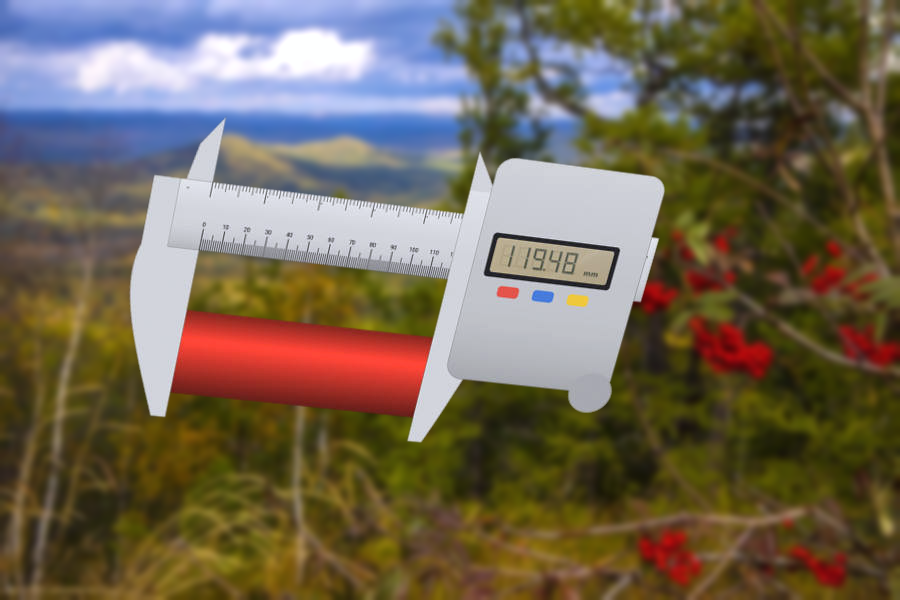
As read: 119.48; mm
